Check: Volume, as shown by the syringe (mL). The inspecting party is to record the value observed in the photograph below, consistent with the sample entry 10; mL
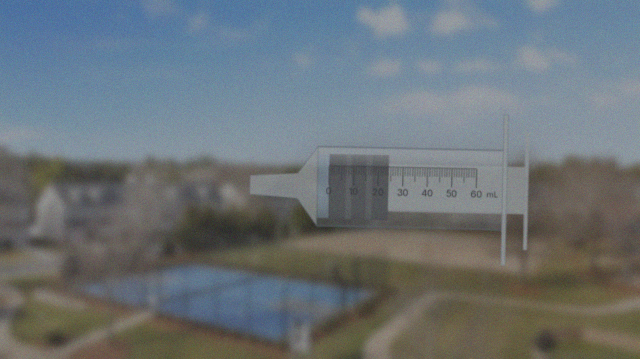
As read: 0; mL
